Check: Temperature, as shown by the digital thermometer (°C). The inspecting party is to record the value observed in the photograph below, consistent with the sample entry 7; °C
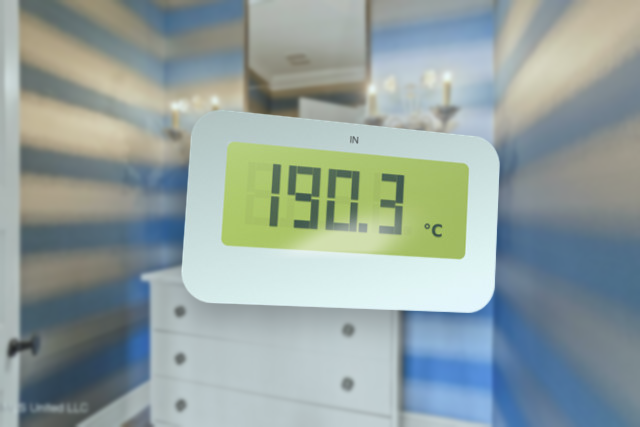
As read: 190.3; °C
